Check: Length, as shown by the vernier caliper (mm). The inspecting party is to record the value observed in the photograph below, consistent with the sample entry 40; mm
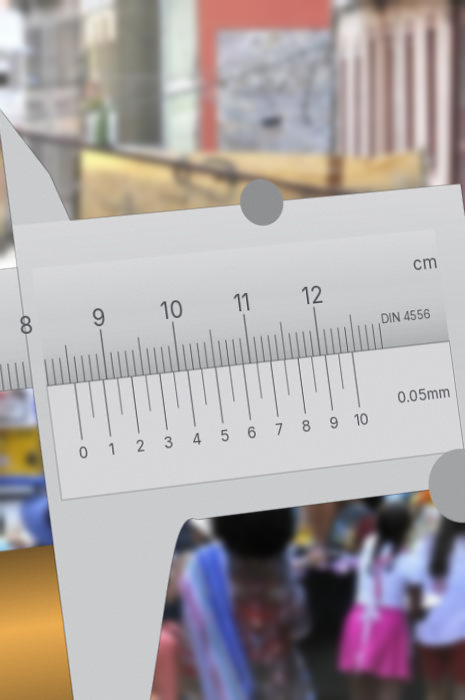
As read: 85.6; mm
